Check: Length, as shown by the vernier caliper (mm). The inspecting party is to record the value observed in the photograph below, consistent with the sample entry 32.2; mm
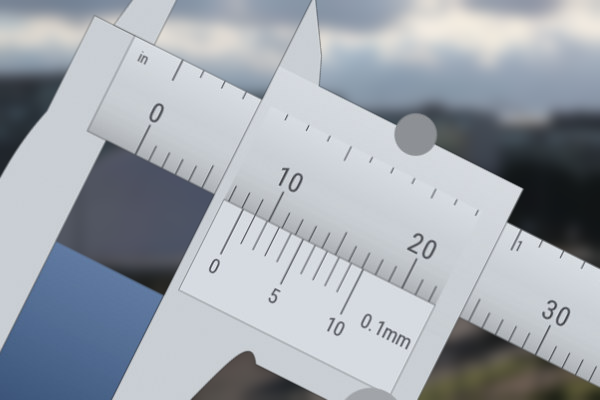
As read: 8.1; mm
